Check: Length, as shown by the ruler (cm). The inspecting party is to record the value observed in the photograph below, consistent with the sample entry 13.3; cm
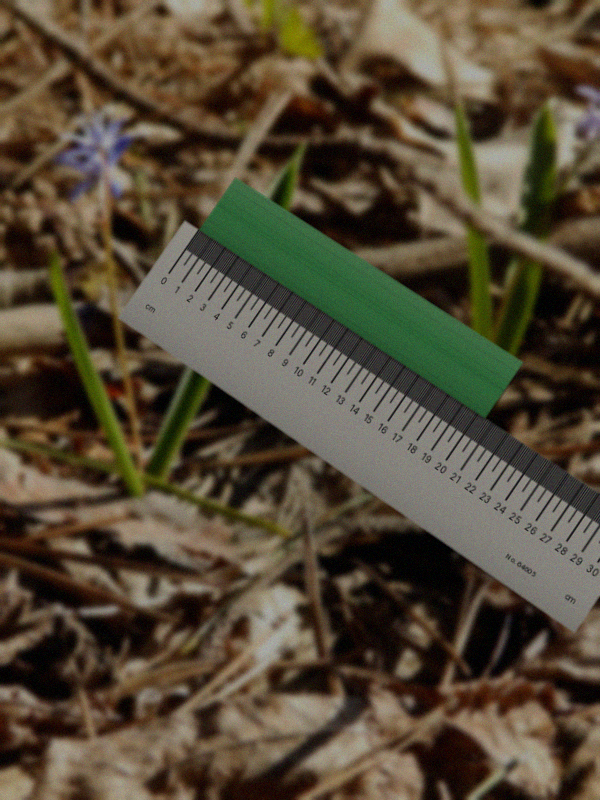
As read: 20.5; cm
